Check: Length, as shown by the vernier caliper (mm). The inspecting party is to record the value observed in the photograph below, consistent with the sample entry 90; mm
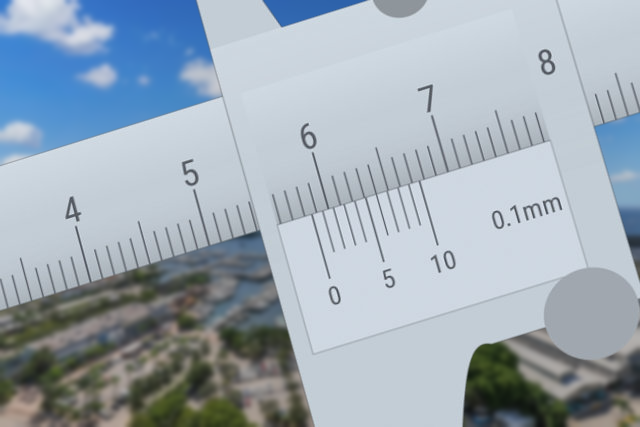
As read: 58.6; mm
